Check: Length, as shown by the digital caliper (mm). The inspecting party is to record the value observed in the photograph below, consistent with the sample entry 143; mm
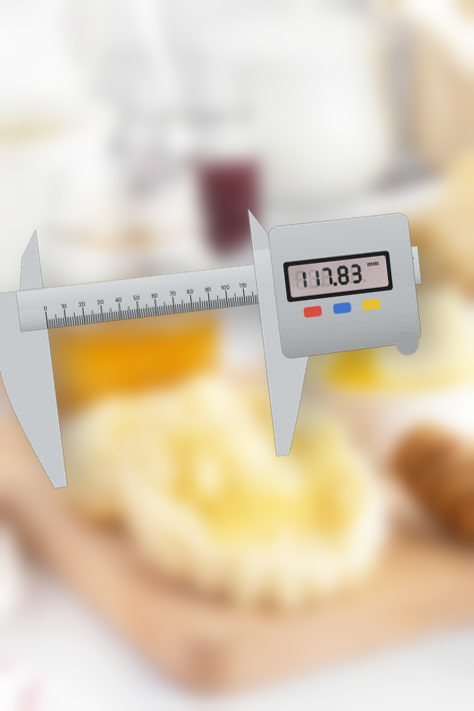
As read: 117.83; mm
